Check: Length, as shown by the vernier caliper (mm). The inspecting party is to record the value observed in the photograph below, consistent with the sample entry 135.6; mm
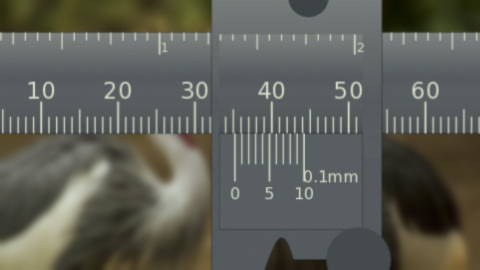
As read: 35.2; mm
